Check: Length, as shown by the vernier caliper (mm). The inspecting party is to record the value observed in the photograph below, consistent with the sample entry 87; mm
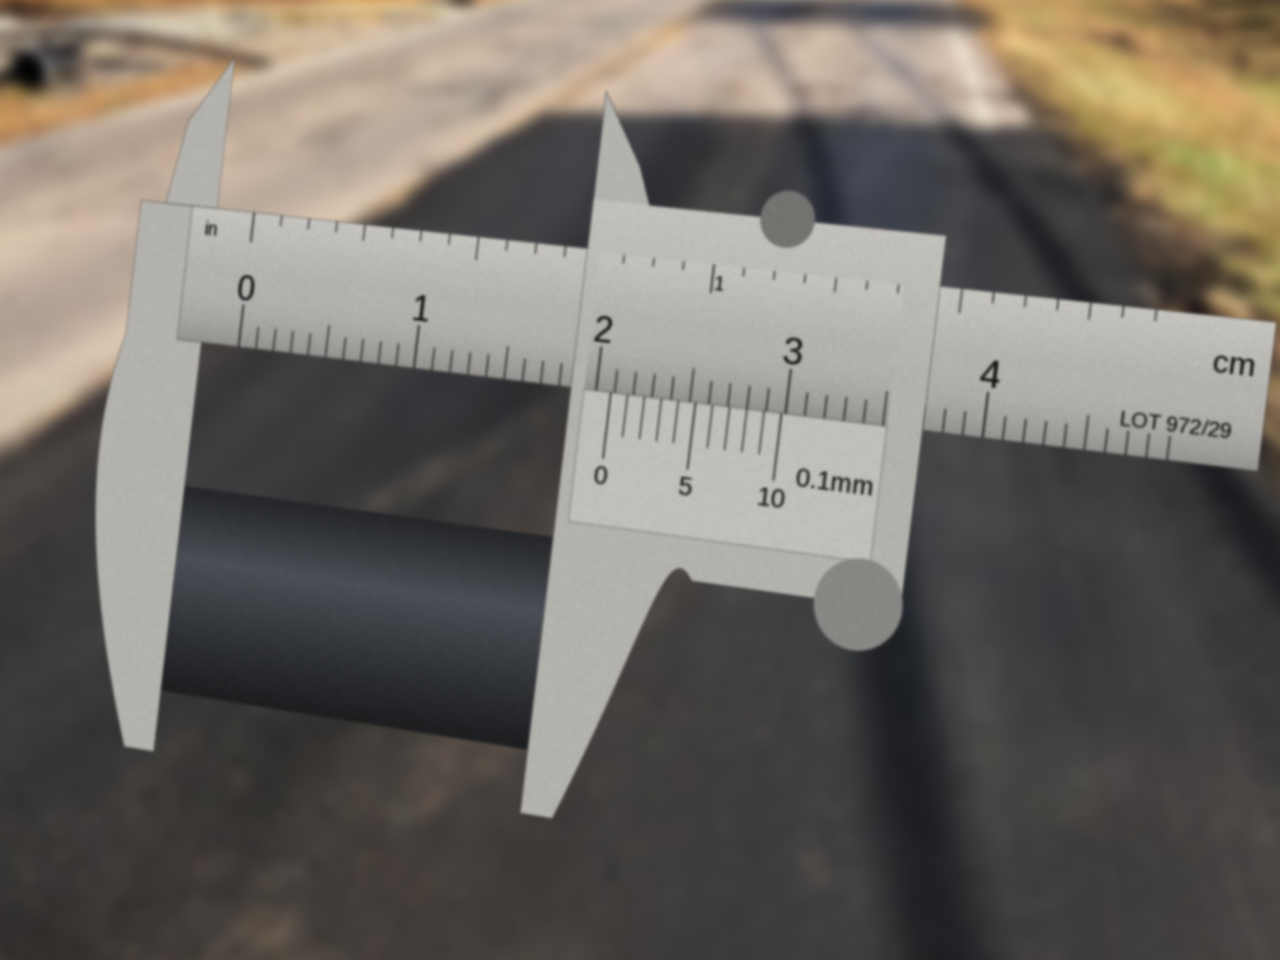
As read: 20.8; mm
